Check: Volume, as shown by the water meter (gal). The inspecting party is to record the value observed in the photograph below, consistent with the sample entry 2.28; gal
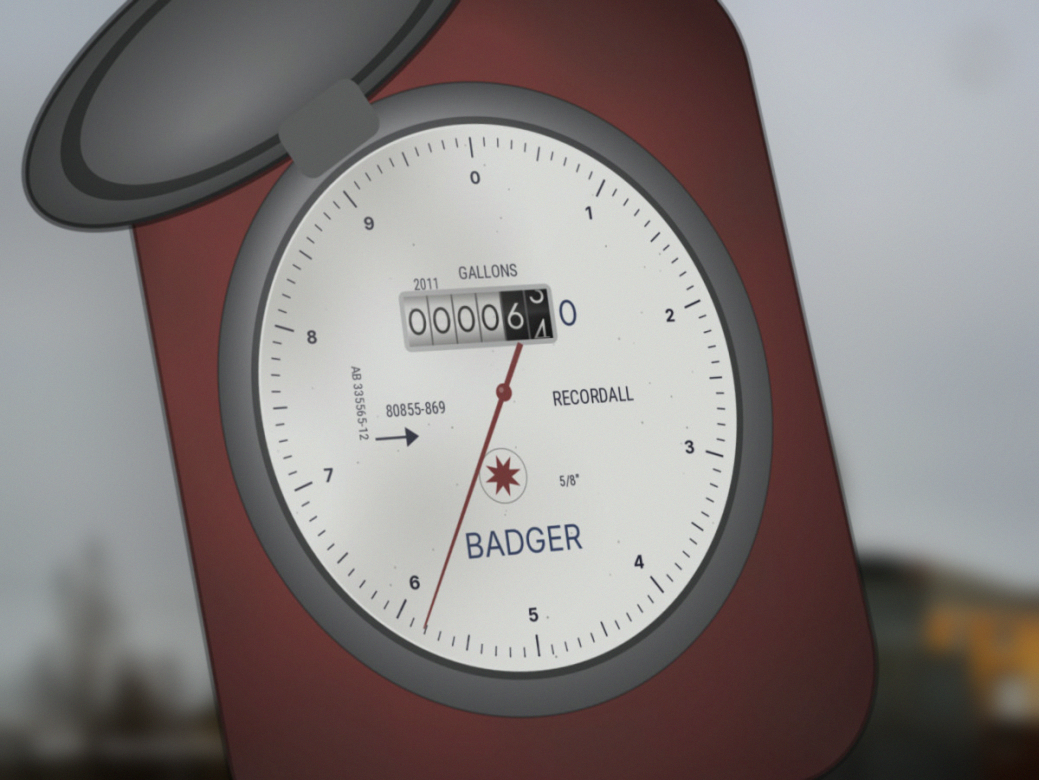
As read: 635.8; gal
